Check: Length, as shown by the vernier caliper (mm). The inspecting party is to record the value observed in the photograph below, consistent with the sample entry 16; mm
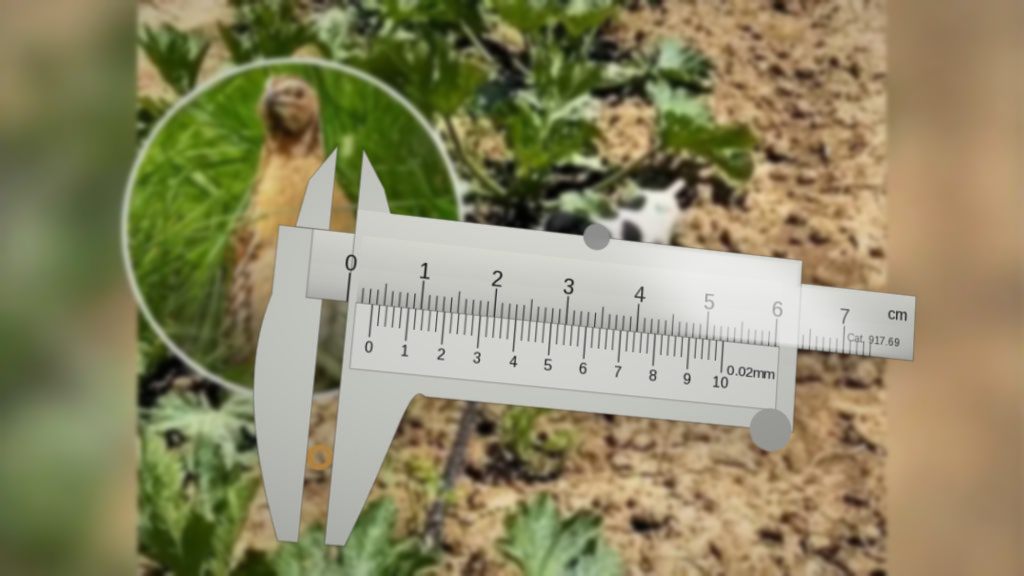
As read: 3.4; mm
